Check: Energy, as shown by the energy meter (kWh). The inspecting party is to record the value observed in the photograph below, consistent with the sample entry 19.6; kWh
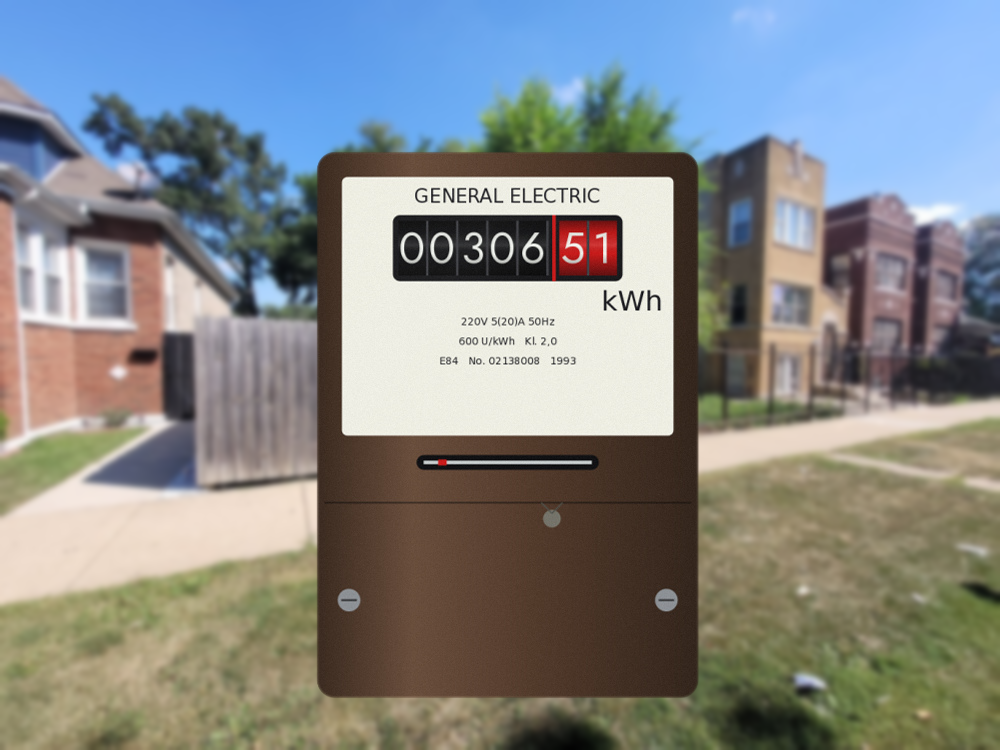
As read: 306.51; kWh
